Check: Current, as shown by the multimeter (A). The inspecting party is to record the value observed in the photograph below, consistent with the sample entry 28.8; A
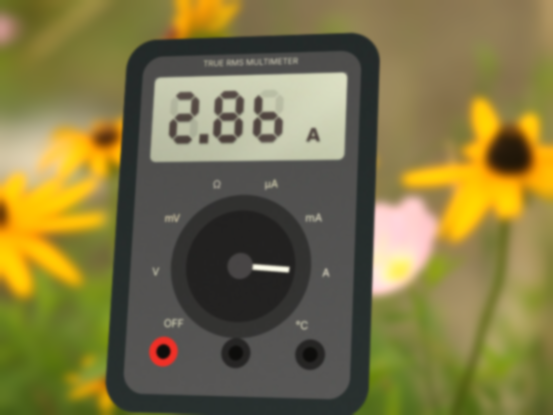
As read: 2.86; A
